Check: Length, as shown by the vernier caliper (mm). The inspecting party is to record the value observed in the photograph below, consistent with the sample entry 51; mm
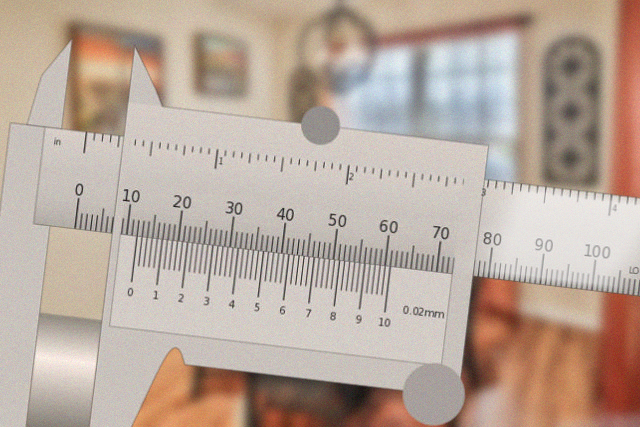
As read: 12.0; mm
